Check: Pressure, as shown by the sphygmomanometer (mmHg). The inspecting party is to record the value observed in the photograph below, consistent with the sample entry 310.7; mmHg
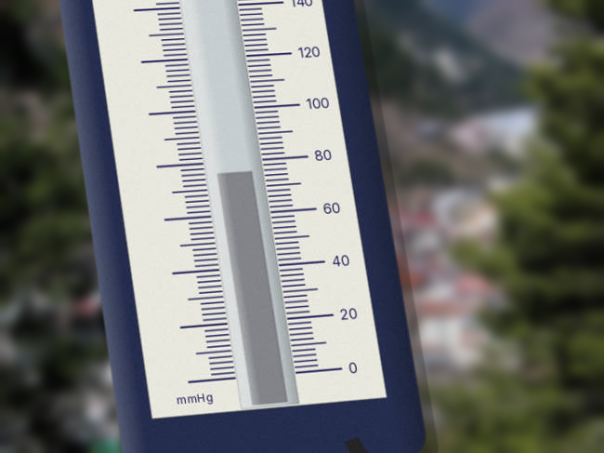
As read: 76; mmHg
